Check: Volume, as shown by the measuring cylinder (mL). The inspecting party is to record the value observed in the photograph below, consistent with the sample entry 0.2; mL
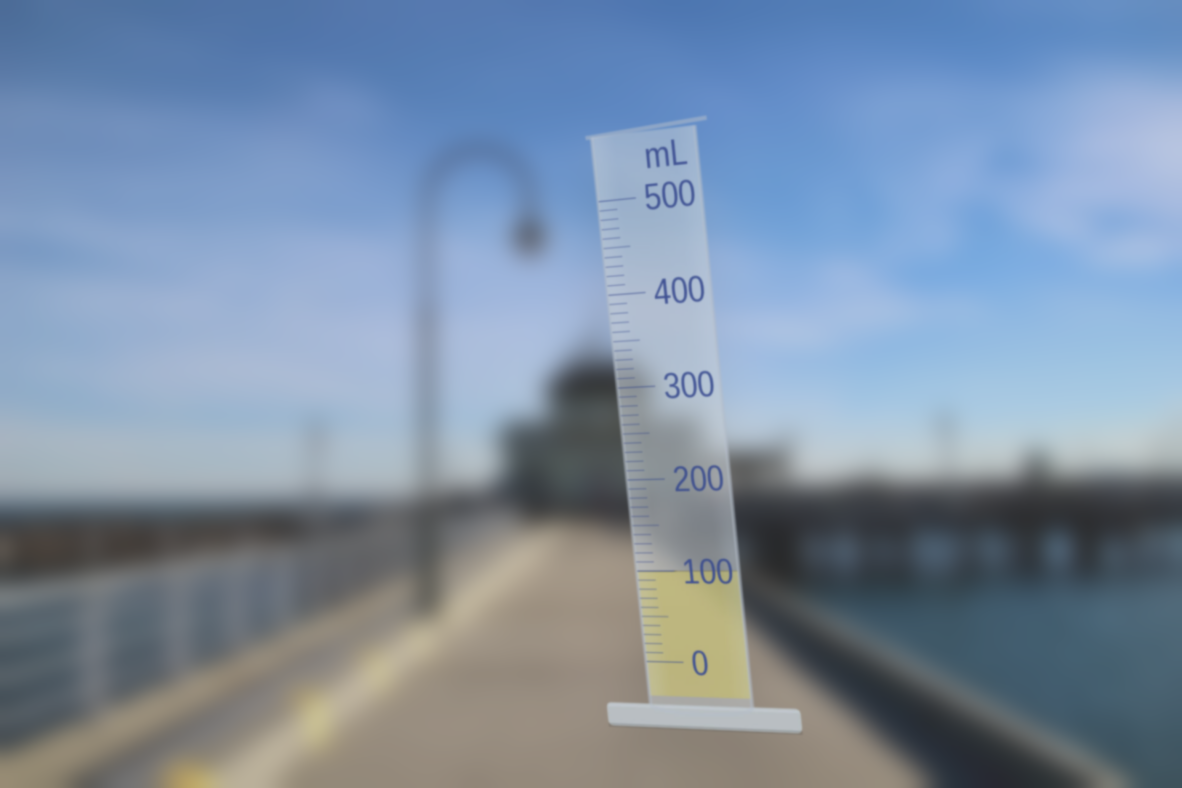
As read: 100; mL
